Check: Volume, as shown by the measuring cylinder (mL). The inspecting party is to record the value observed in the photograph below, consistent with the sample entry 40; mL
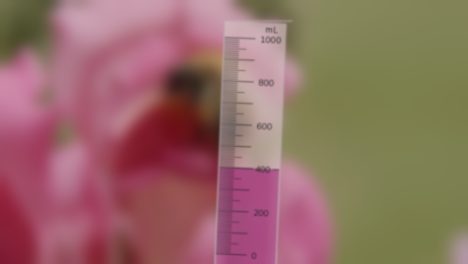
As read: 400; mL
